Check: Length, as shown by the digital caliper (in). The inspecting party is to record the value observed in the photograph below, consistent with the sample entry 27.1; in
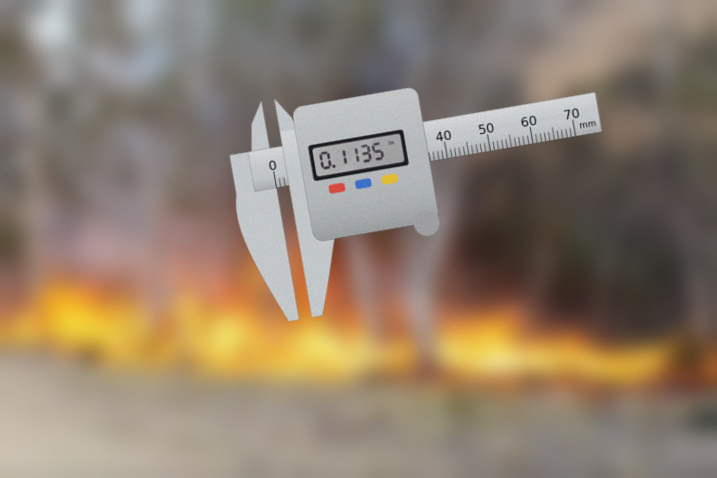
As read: 0.1135; in
